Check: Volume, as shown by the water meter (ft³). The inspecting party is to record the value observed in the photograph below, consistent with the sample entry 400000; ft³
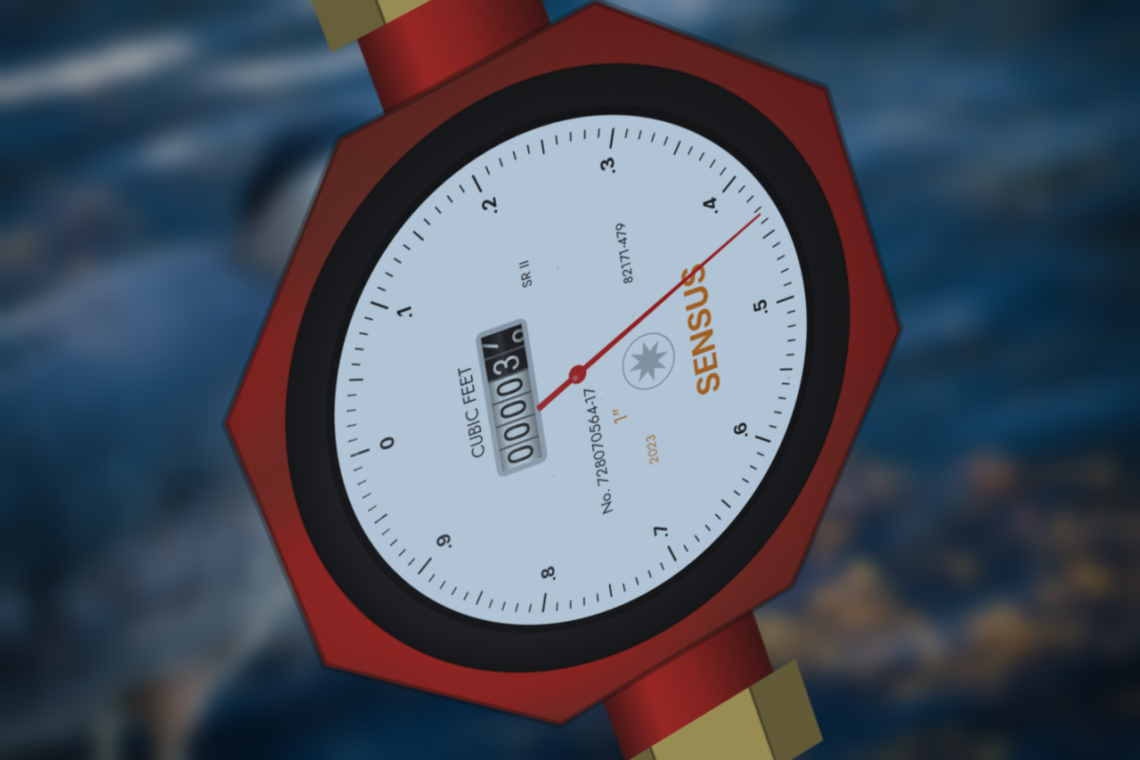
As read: 37.43; ft³
